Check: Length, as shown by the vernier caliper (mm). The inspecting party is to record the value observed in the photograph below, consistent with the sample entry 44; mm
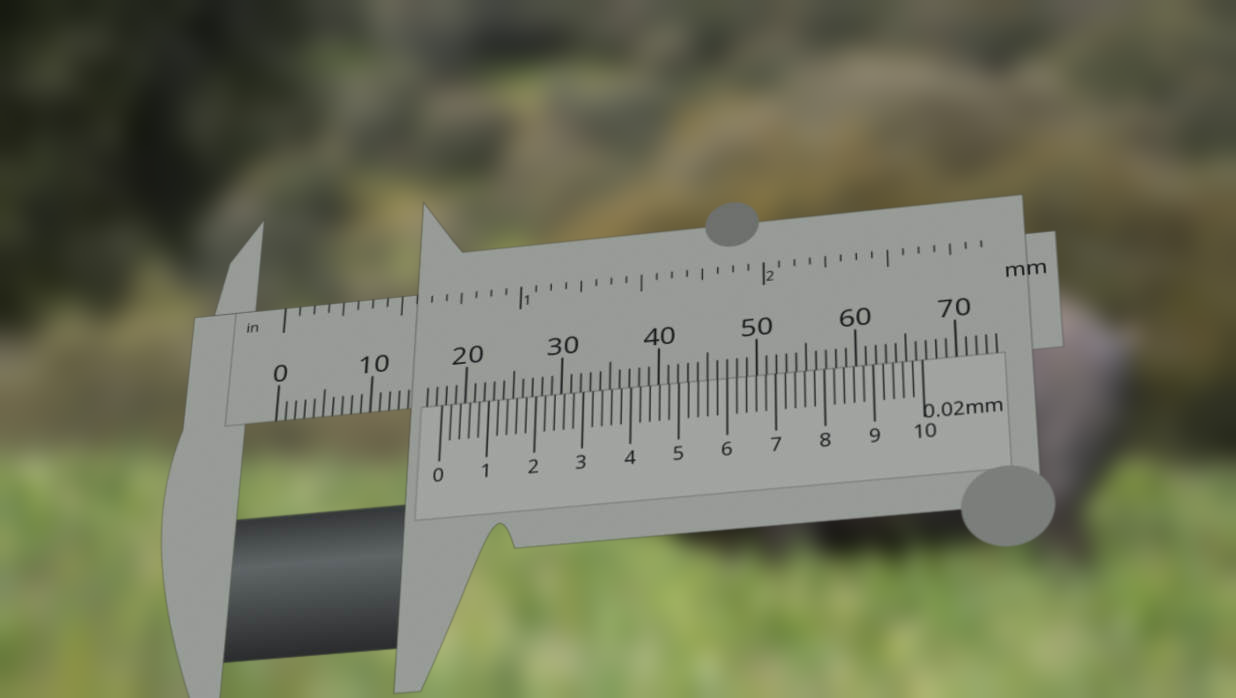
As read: 17.6; mm
